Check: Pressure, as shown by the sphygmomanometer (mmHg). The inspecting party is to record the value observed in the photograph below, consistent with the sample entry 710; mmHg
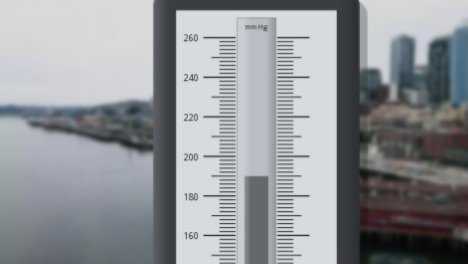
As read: 190; mmHg
